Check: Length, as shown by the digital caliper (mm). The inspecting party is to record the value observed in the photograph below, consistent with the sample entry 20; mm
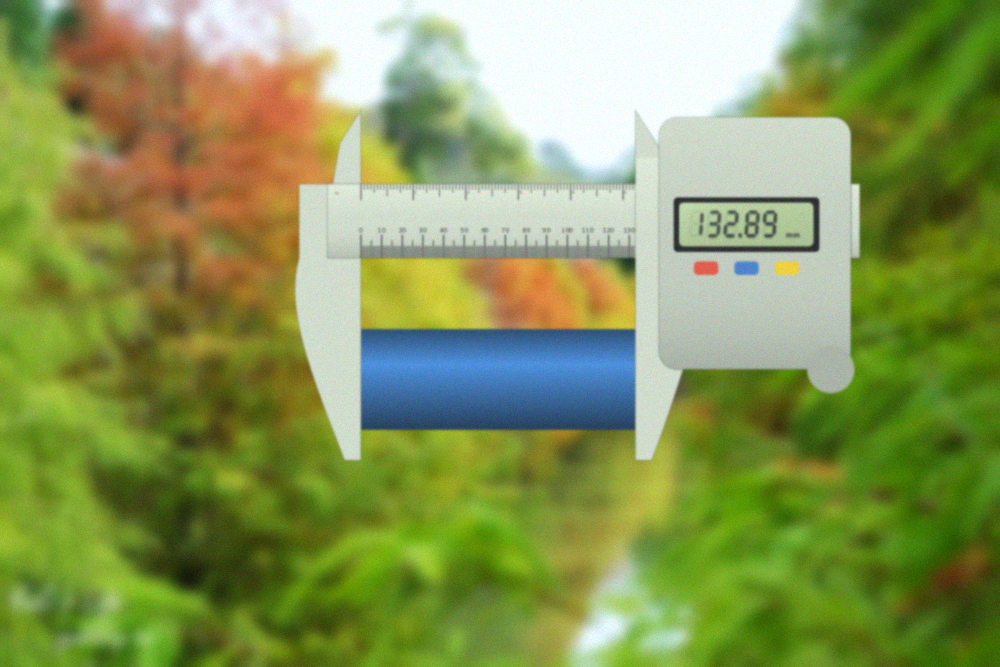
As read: 132.89; mm
